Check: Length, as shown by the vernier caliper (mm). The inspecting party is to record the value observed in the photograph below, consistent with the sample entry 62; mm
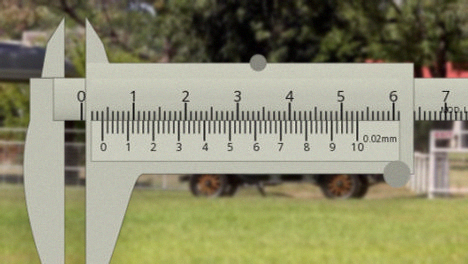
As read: 4.0; mm
